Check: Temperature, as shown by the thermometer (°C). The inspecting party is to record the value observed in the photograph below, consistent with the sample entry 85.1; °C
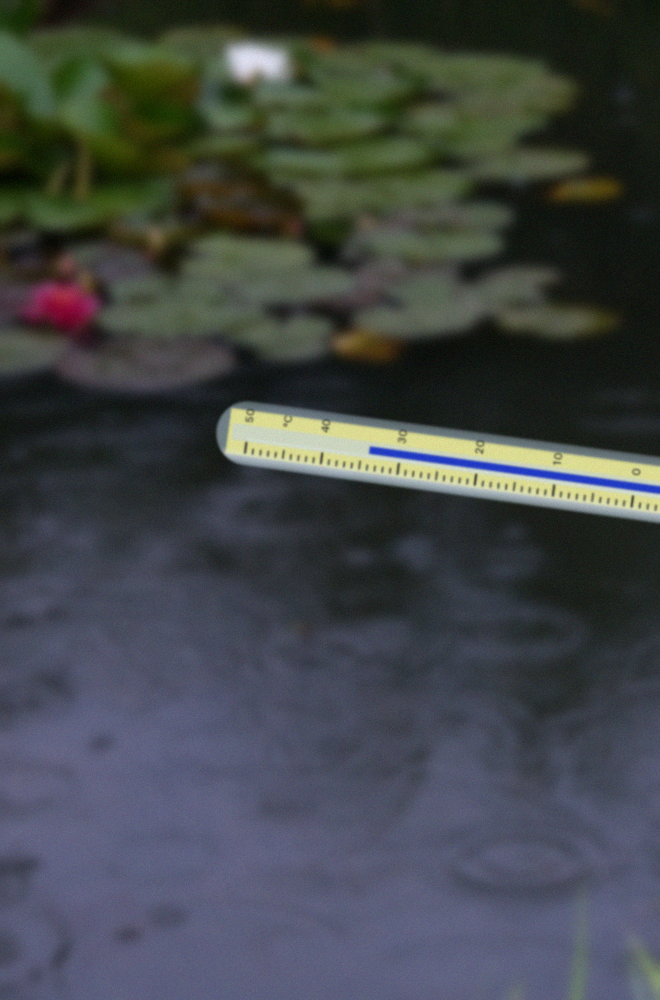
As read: 34; °C
